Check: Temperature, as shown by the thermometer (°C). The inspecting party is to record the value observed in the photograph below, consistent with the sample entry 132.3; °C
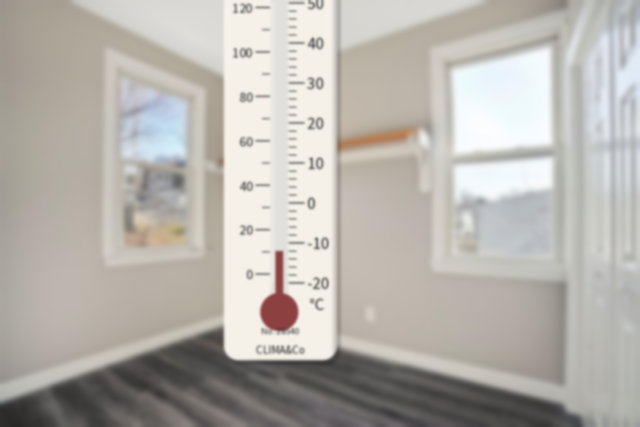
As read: -12; °C
